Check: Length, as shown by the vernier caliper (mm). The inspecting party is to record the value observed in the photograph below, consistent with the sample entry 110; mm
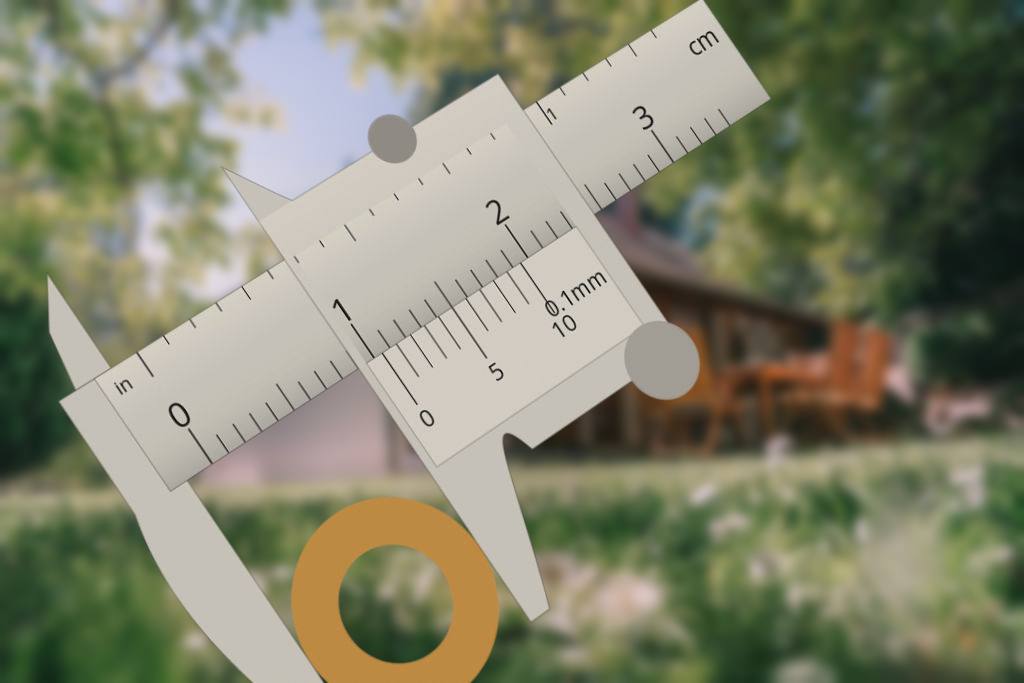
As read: 10.5; mm
